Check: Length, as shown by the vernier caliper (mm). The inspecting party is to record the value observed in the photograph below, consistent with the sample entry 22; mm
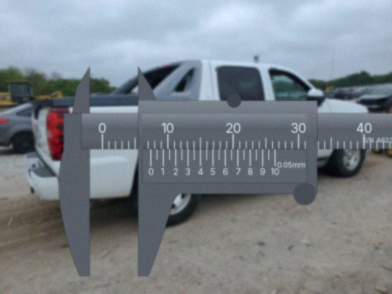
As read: 7.4; mm
